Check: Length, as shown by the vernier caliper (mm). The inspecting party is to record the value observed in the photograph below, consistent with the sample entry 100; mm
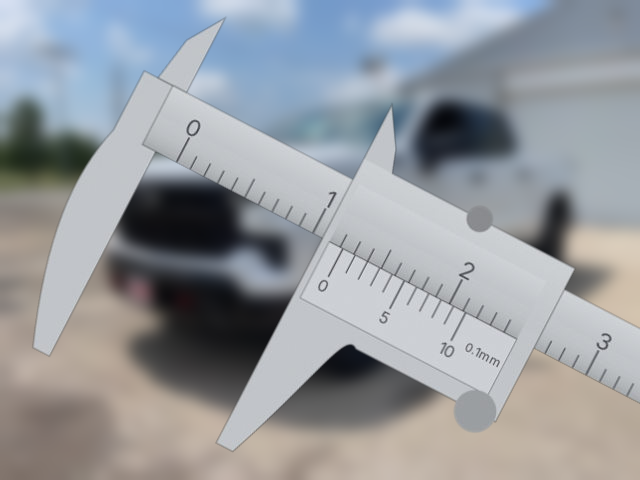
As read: 12.2; mm
